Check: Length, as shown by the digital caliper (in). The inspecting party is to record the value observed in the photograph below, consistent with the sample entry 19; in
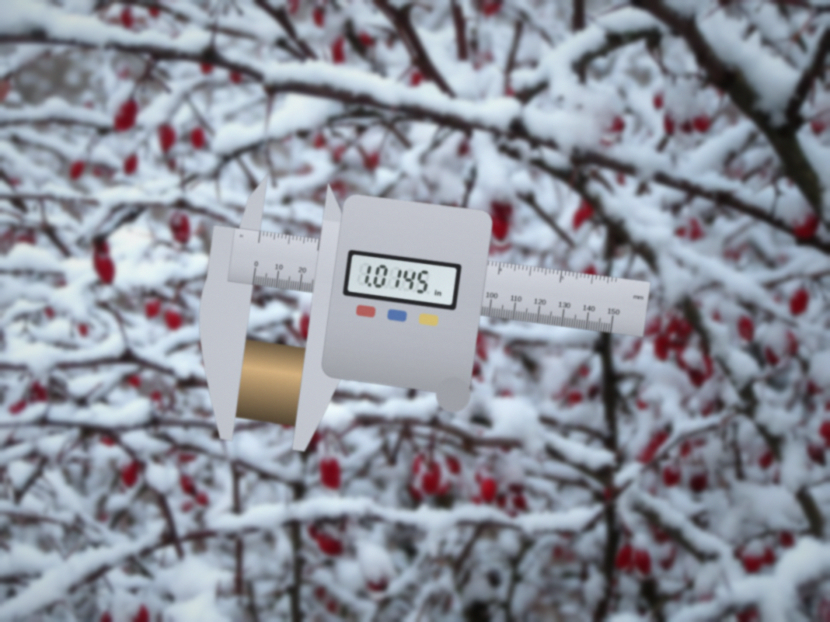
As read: 1.0145; in
